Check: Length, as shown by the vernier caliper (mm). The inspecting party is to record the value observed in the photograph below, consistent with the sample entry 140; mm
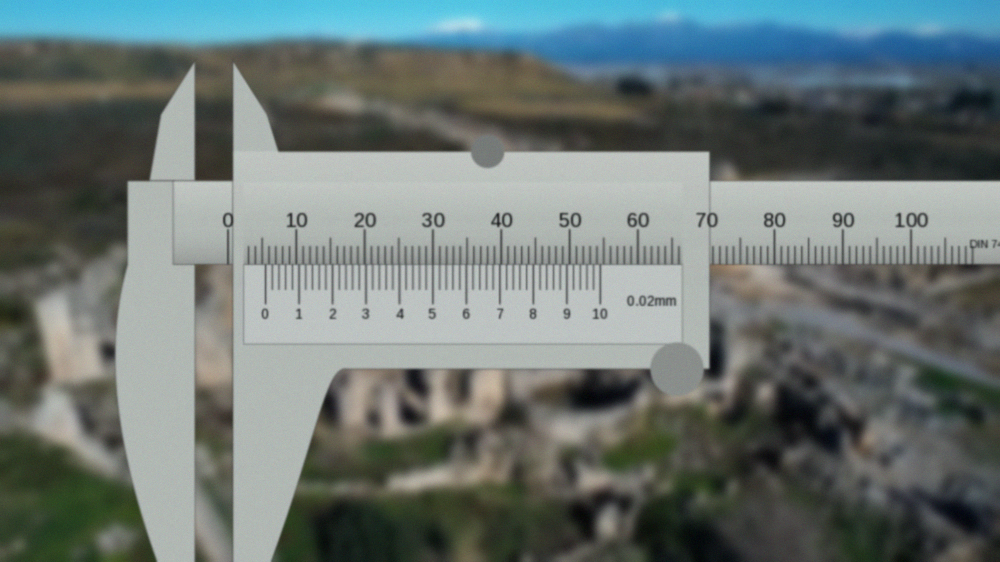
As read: 5.5; mm
